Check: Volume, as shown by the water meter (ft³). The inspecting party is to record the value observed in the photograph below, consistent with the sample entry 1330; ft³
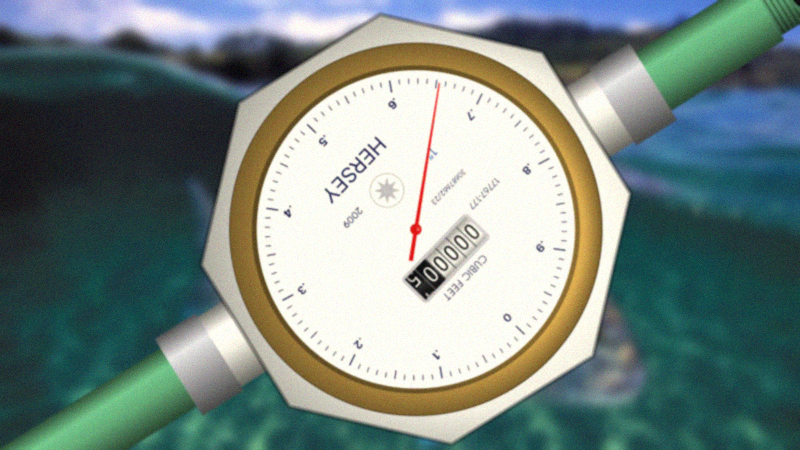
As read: 4.65; ft³
